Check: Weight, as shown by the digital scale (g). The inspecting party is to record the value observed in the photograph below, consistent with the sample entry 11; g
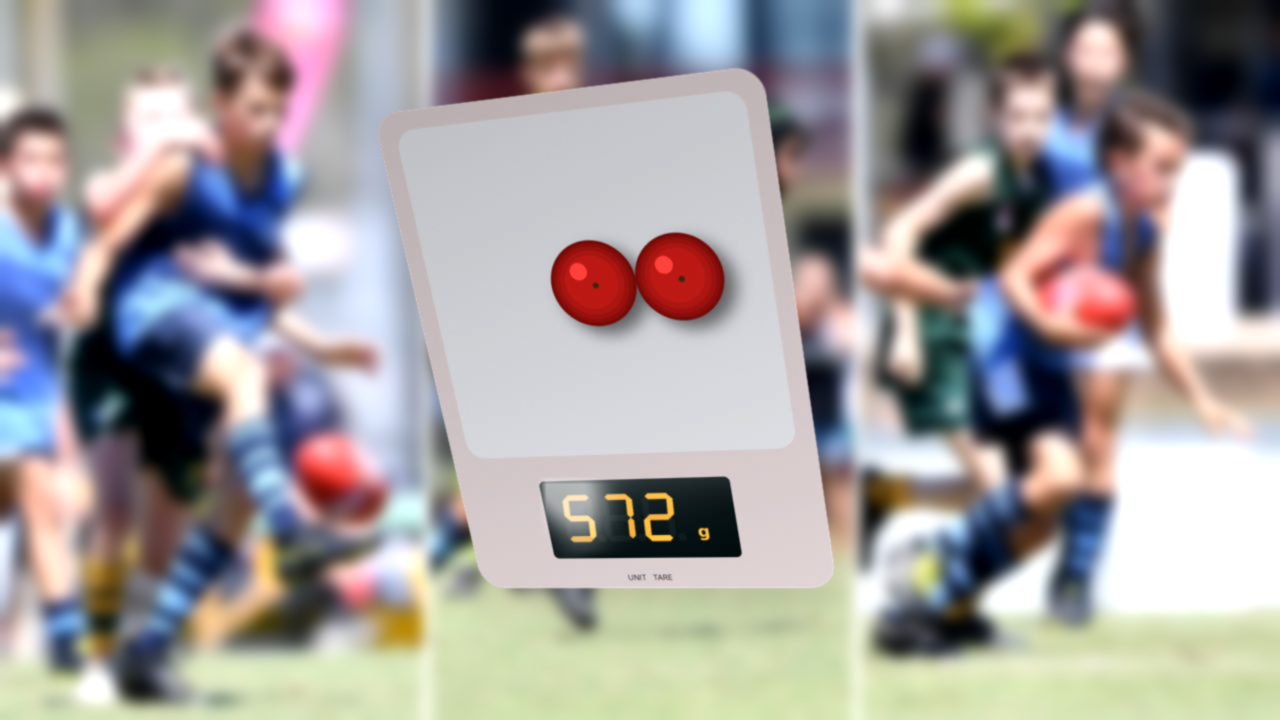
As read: 572; g
